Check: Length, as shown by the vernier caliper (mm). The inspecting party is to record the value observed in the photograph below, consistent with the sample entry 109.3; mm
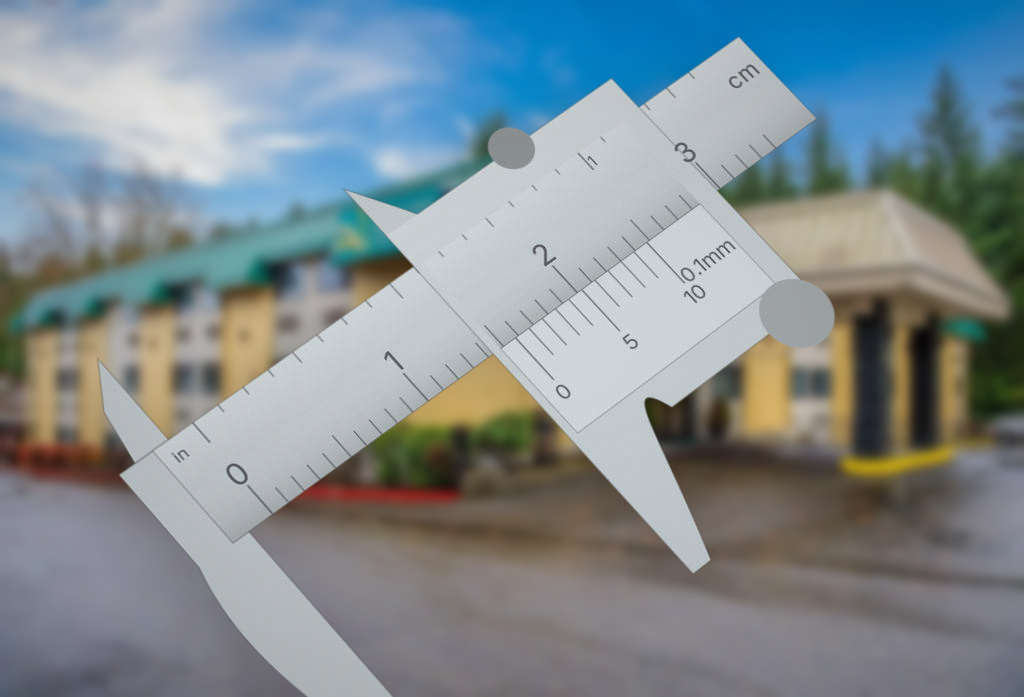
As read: 15.8; mm
